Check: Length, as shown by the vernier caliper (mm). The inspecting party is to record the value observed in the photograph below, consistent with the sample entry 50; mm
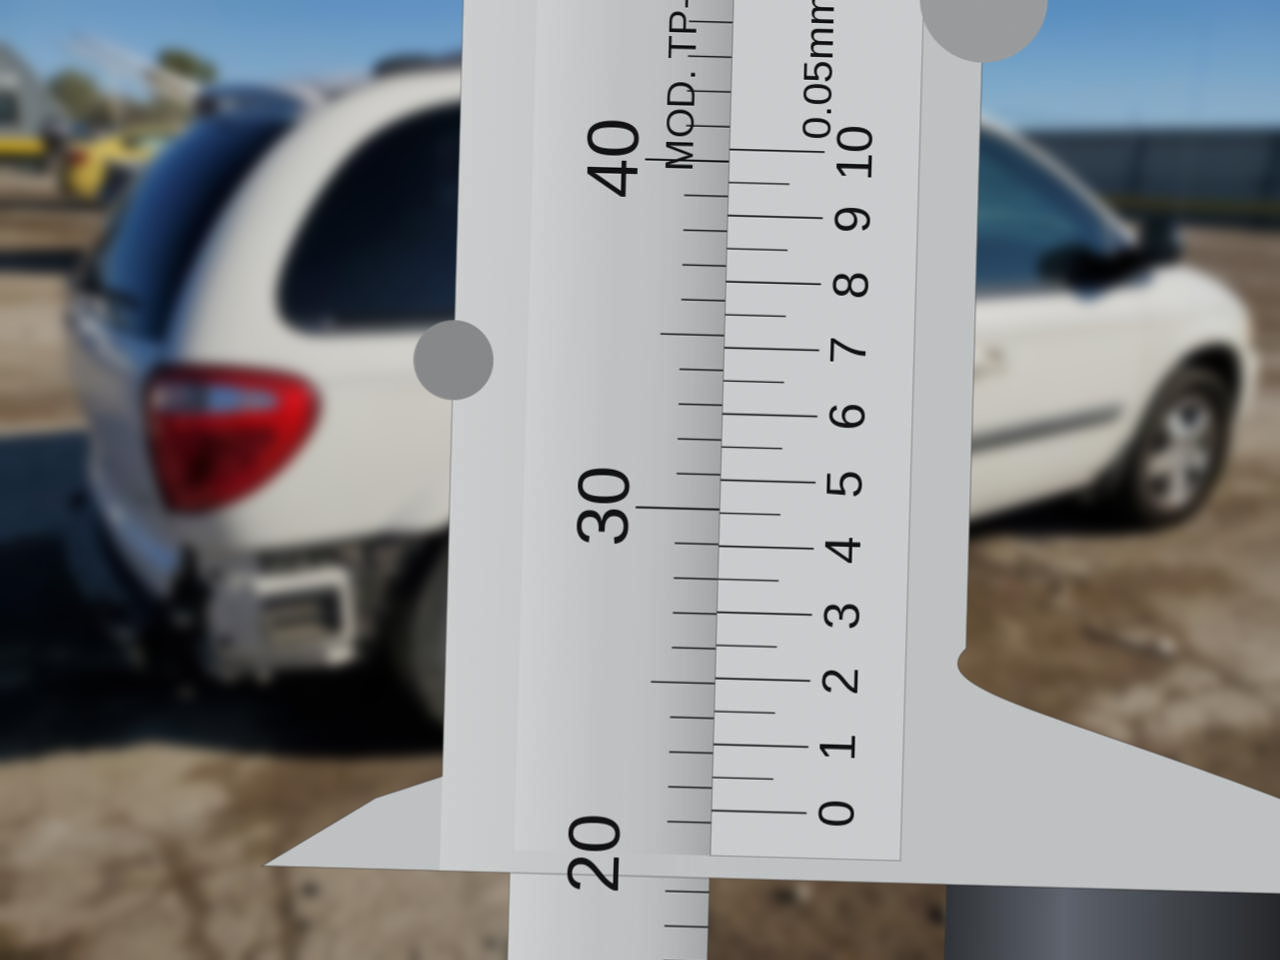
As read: 21.35; mm
